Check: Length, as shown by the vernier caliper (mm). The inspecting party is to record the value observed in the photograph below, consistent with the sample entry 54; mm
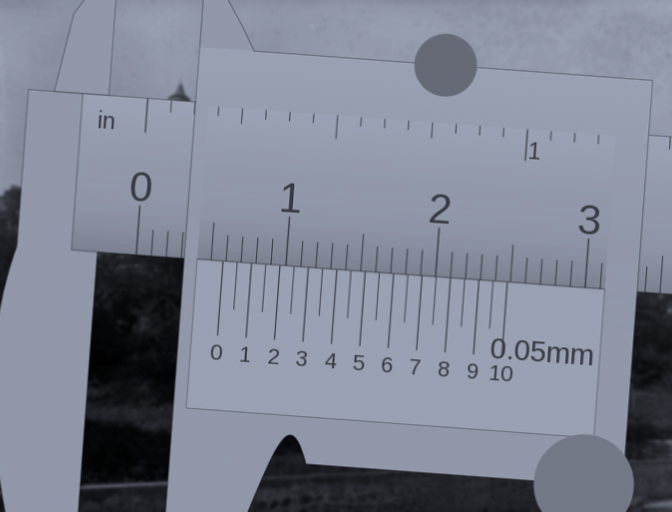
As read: 5.8; mm
